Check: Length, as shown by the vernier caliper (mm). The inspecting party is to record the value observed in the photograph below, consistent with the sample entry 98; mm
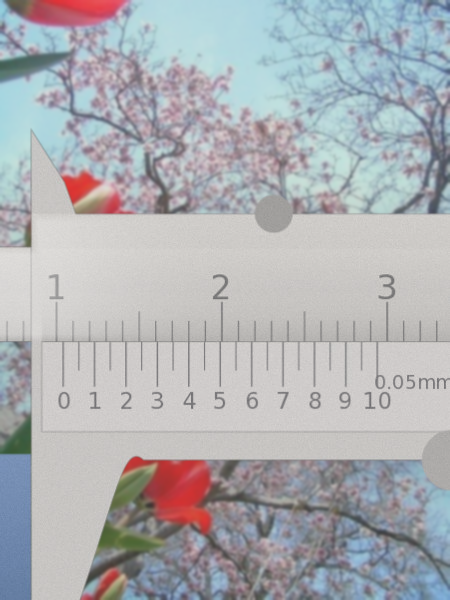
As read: 10.4; mm
